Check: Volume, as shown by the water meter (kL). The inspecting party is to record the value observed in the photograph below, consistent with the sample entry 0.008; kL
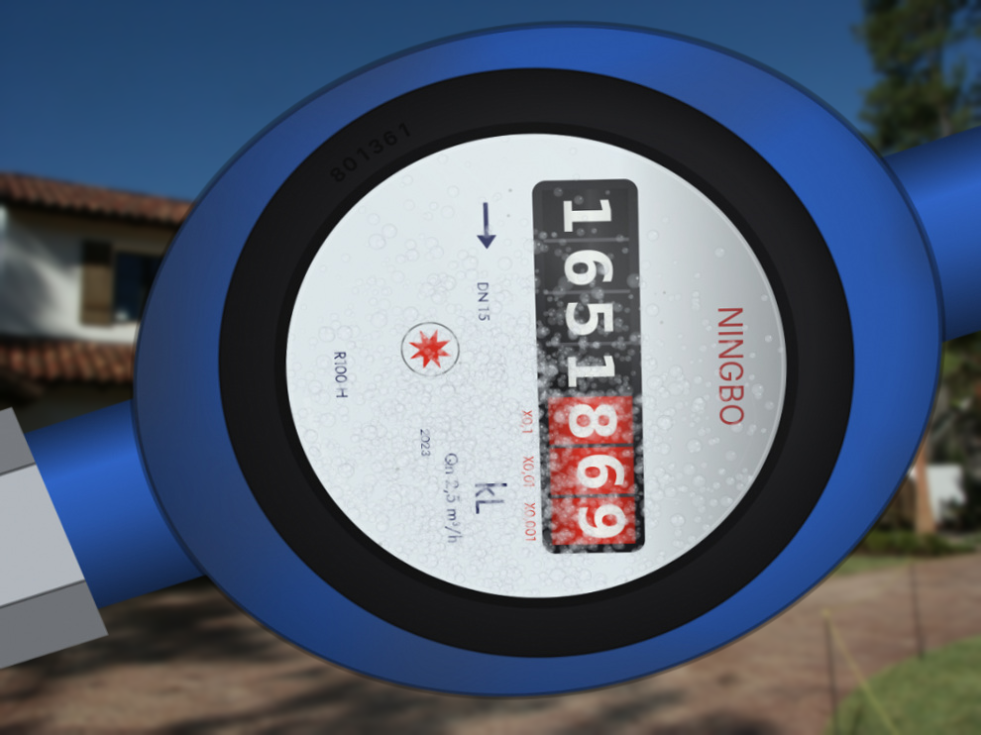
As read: 1651.869; kL
